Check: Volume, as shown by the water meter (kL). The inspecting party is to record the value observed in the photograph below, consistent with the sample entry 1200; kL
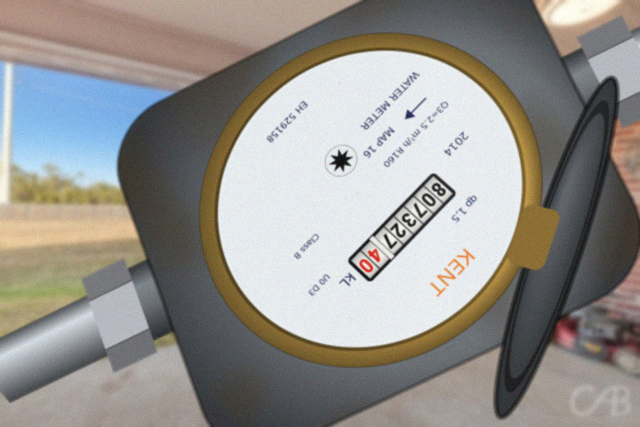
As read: 807327.40; kL
